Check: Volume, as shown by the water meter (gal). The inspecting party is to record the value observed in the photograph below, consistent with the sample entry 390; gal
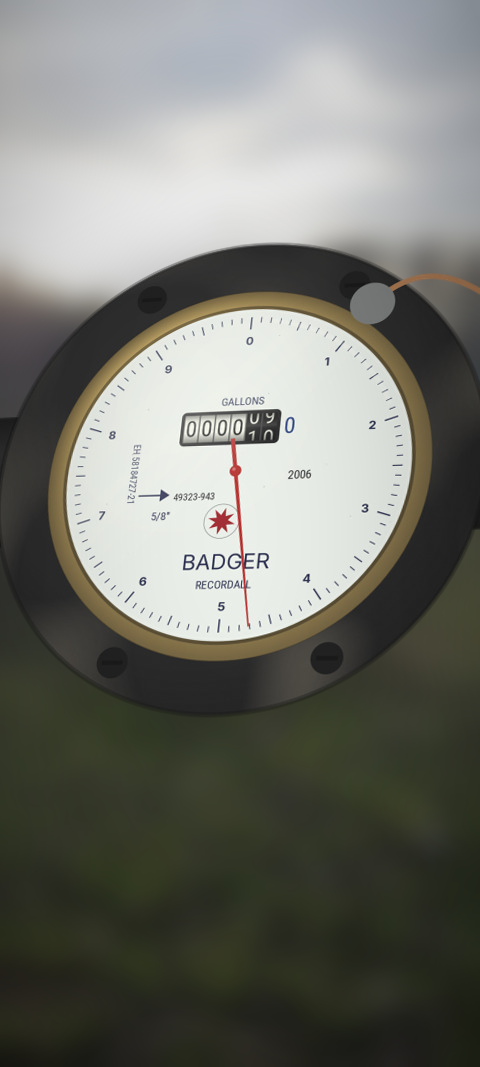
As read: 94.7; gal
